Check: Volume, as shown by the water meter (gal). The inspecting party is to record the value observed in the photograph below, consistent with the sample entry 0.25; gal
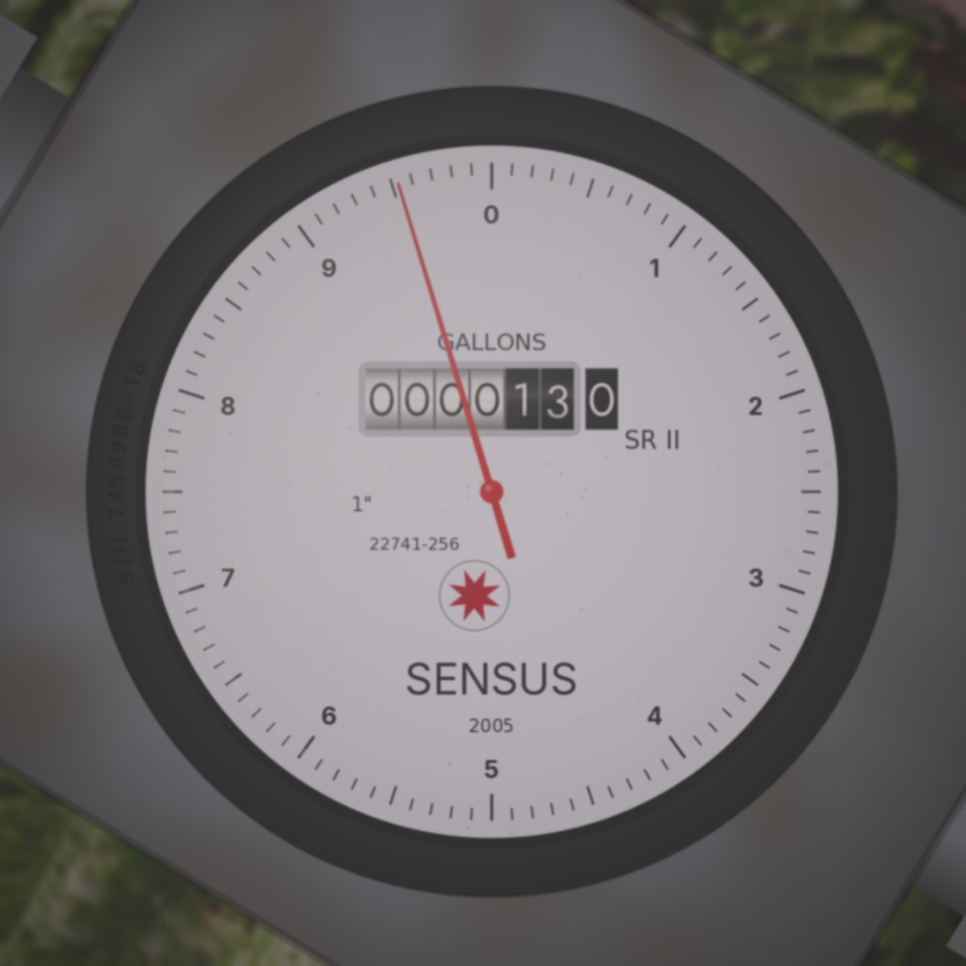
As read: 129.5; gal
